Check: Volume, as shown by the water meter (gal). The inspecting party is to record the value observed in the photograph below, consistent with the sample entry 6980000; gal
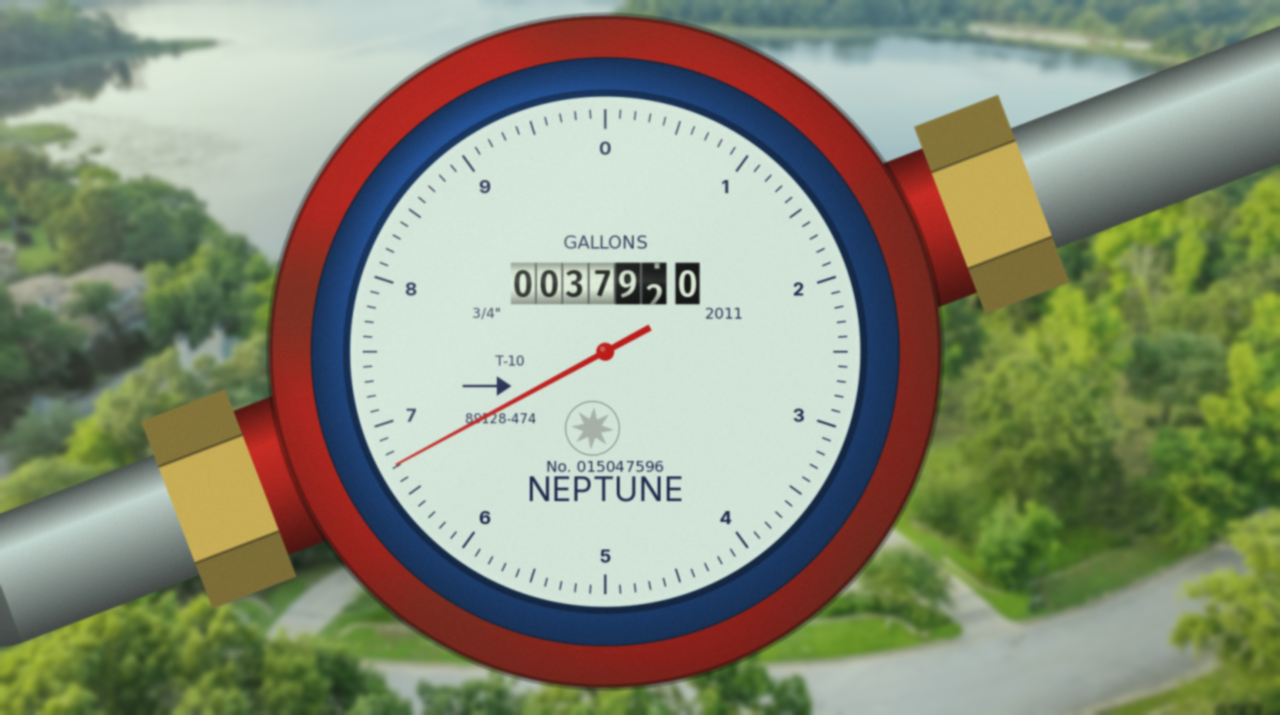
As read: 37916.7; gal
